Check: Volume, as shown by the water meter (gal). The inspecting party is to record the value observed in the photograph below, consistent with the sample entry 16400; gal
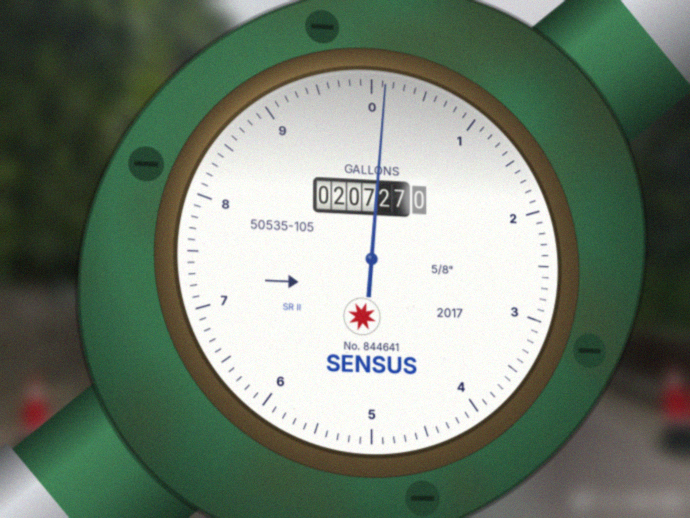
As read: 207270.1; gal
